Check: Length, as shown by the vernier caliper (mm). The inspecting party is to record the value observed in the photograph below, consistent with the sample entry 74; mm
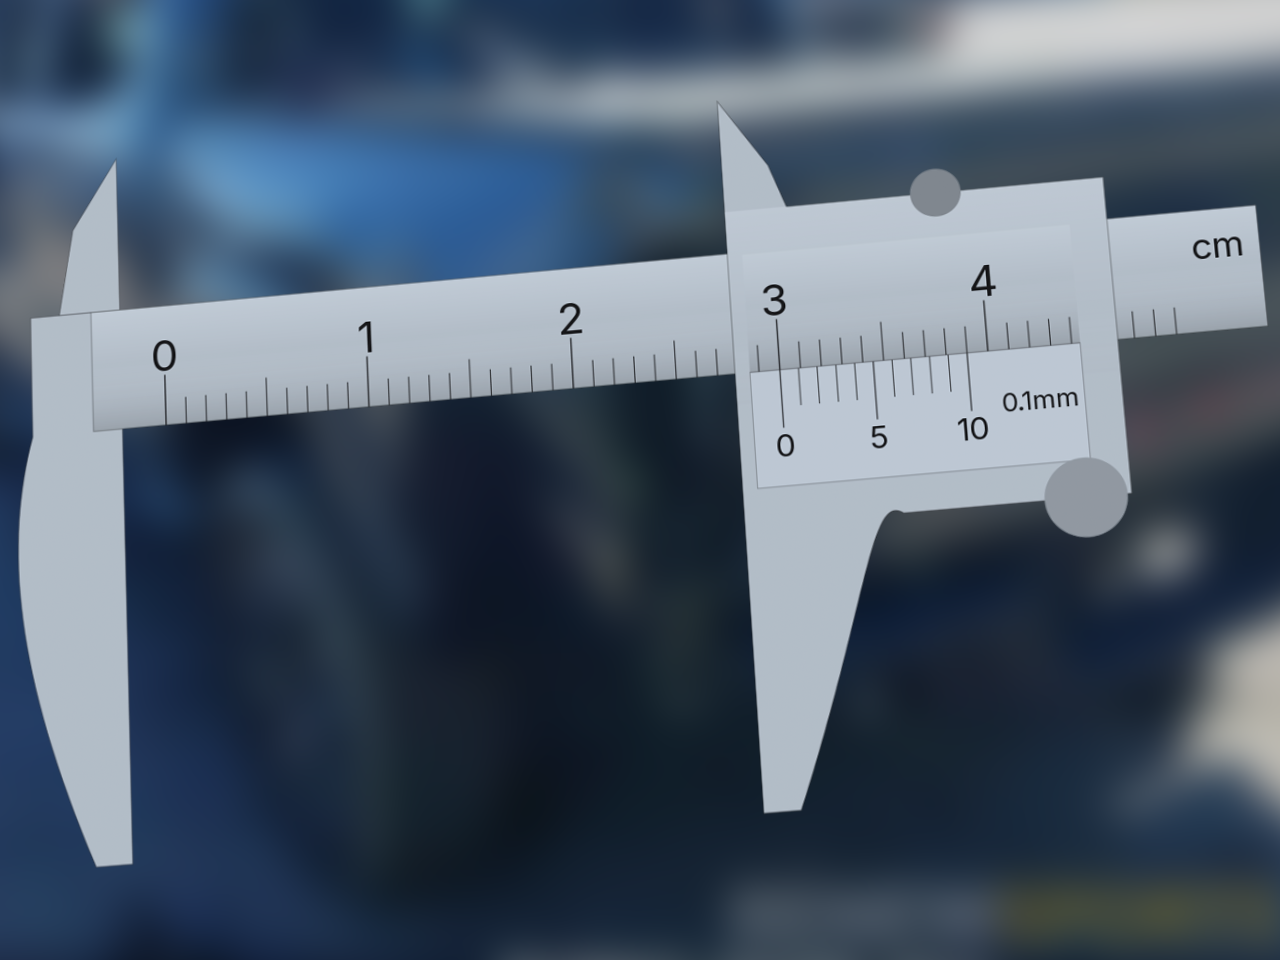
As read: 30.0; mm
